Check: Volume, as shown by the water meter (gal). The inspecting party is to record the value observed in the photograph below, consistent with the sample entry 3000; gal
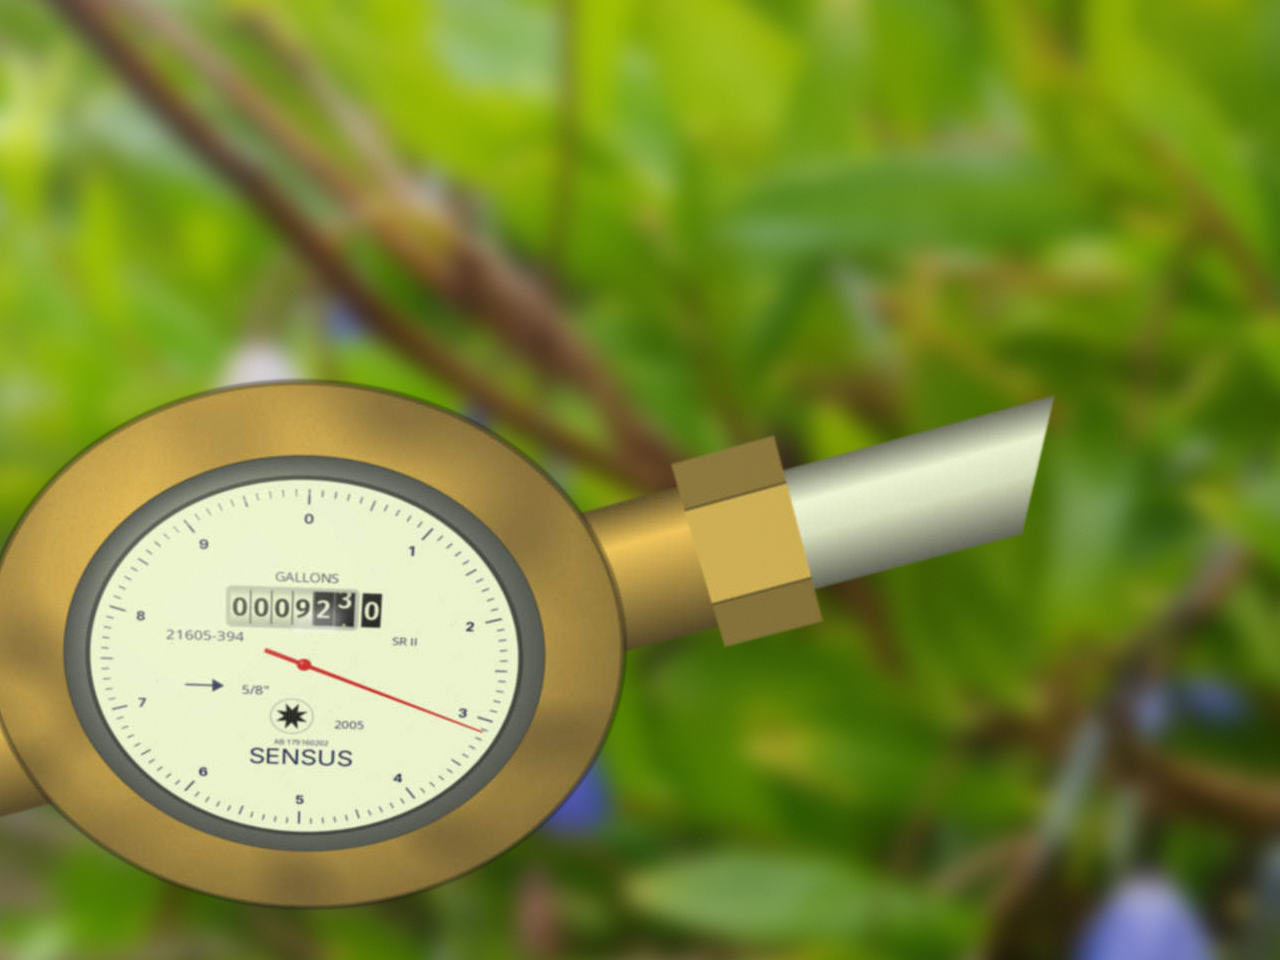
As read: 9233.1; gal
